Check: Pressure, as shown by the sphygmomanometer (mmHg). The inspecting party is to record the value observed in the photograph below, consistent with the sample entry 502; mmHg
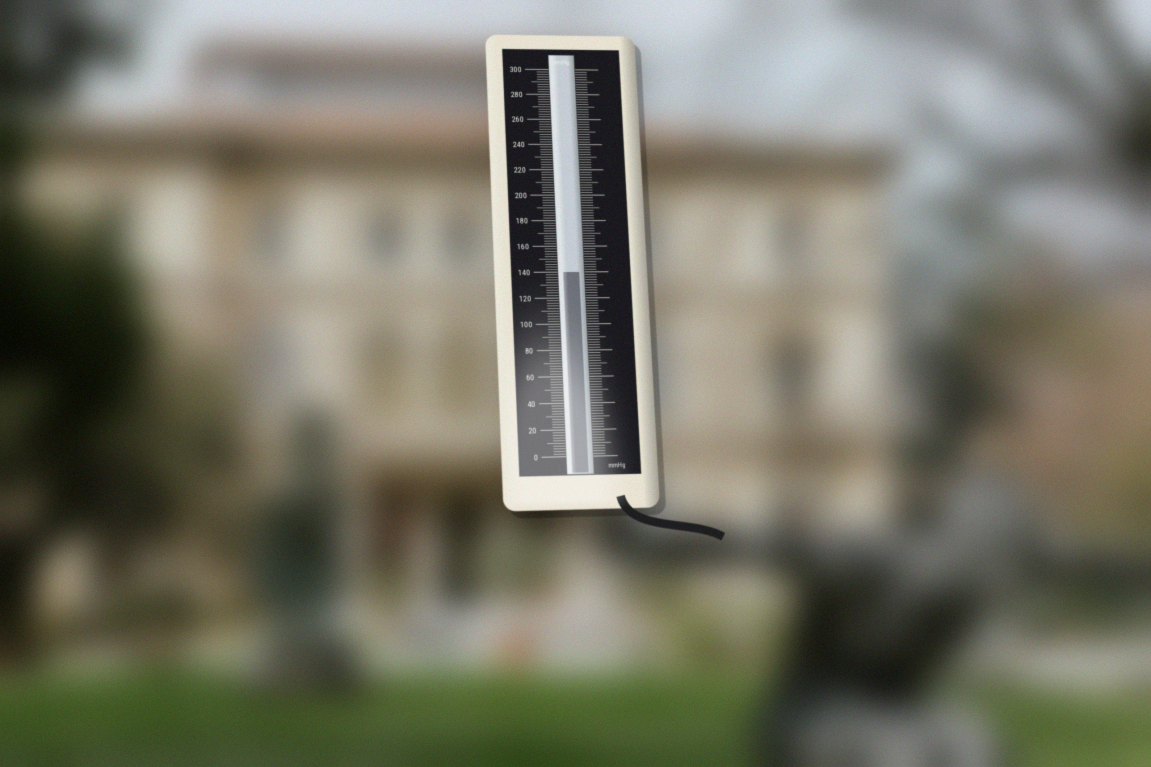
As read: 140; mmHg
